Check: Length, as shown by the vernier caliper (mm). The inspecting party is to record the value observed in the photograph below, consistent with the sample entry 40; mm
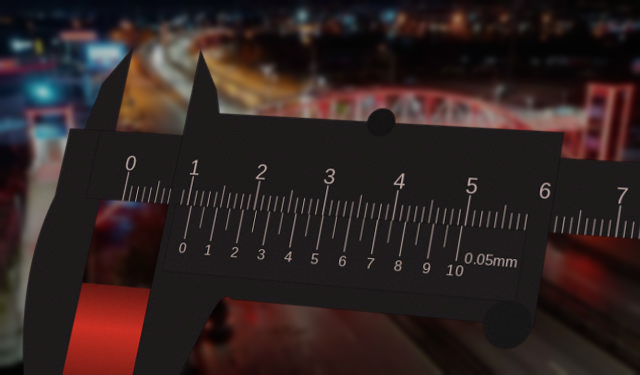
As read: 10.6; mm
